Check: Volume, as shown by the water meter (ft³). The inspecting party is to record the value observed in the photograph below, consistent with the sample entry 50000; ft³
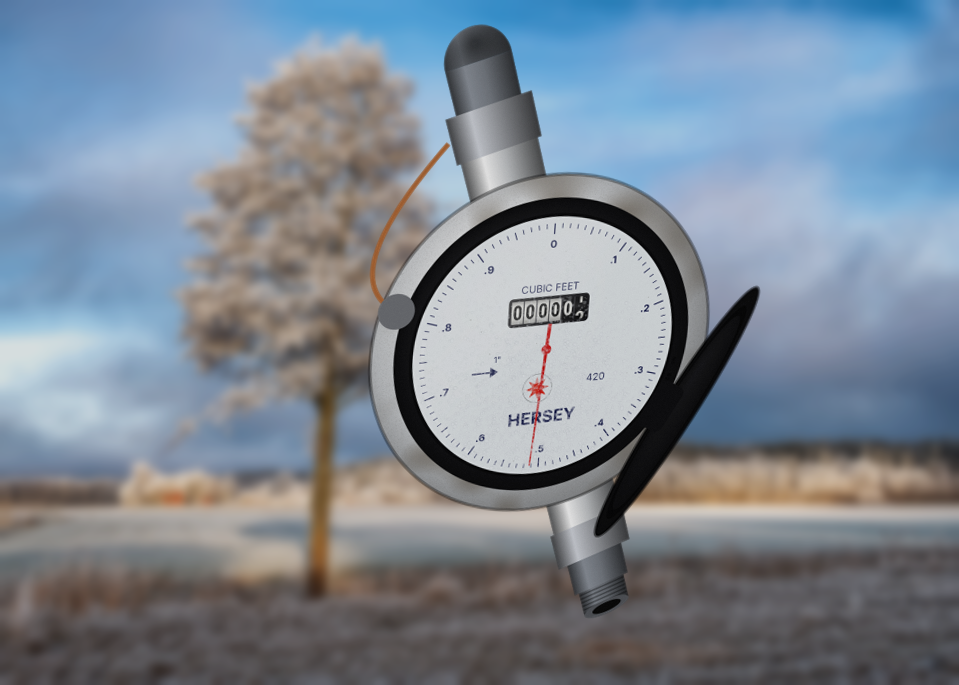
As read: 1.51; ft³
